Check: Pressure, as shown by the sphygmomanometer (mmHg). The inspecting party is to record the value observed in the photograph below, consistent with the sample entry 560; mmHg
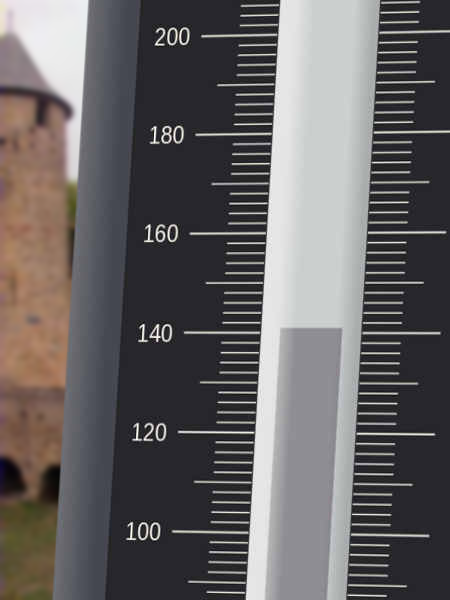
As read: 141; mmHg
